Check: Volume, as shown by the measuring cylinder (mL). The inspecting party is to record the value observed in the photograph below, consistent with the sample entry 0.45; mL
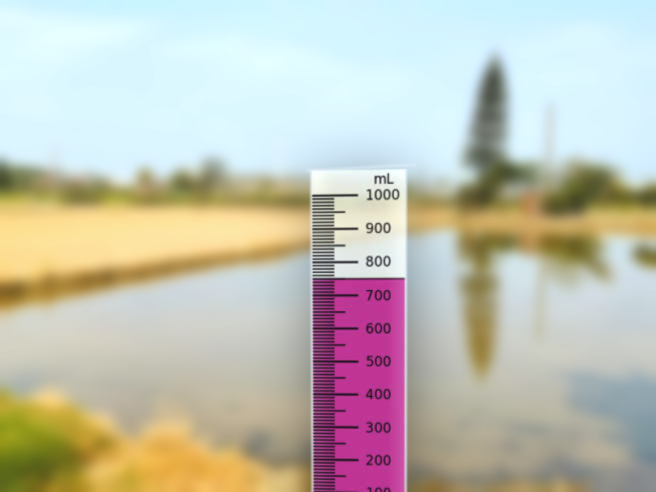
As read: 750; mL
